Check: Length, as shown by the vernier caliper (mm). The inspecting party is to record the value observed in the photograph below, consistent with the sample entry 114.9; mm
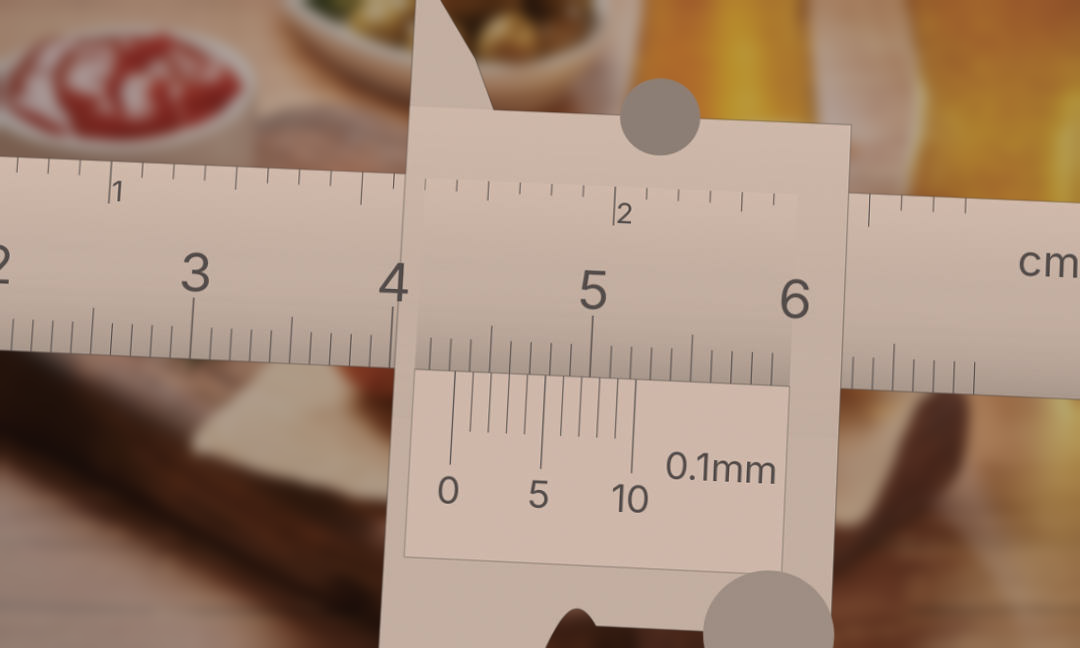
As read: 43.3; mm
